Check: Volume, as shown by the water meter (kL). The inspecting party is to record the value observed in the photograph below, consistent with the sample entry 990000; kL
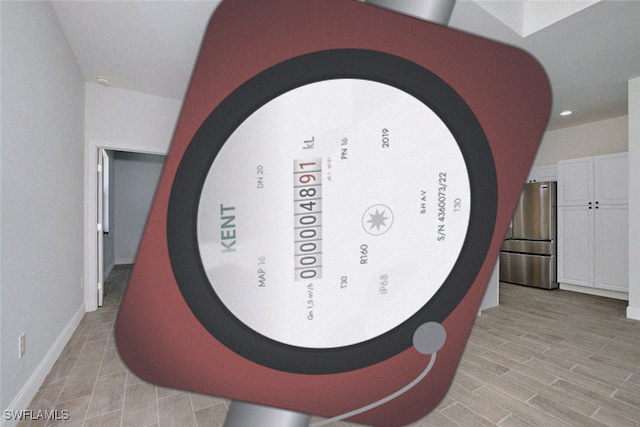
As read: 48.91; kL
